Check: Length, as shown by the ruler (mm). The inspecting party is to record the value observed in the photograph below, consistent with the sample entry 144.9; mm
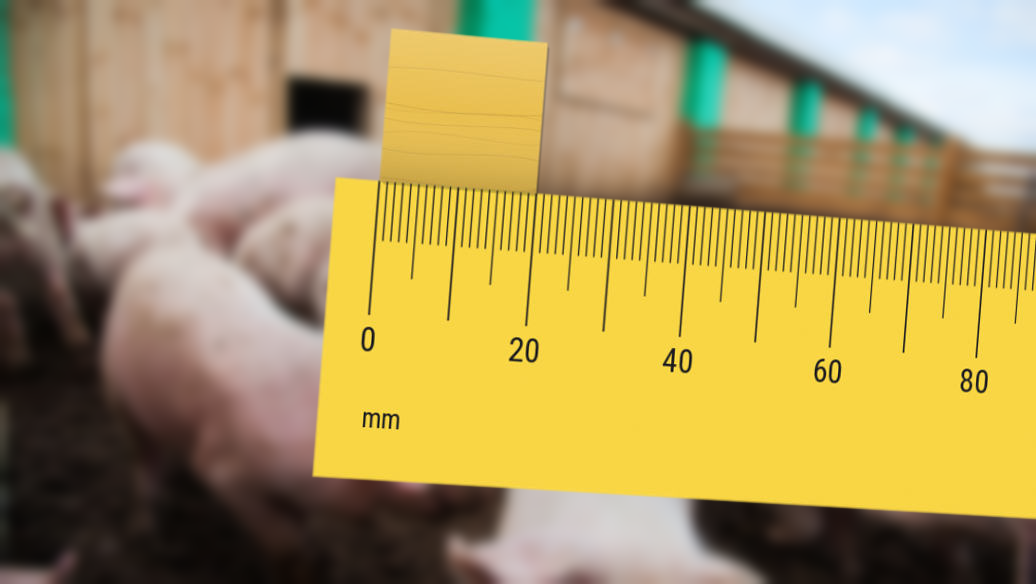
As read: 20; mm
